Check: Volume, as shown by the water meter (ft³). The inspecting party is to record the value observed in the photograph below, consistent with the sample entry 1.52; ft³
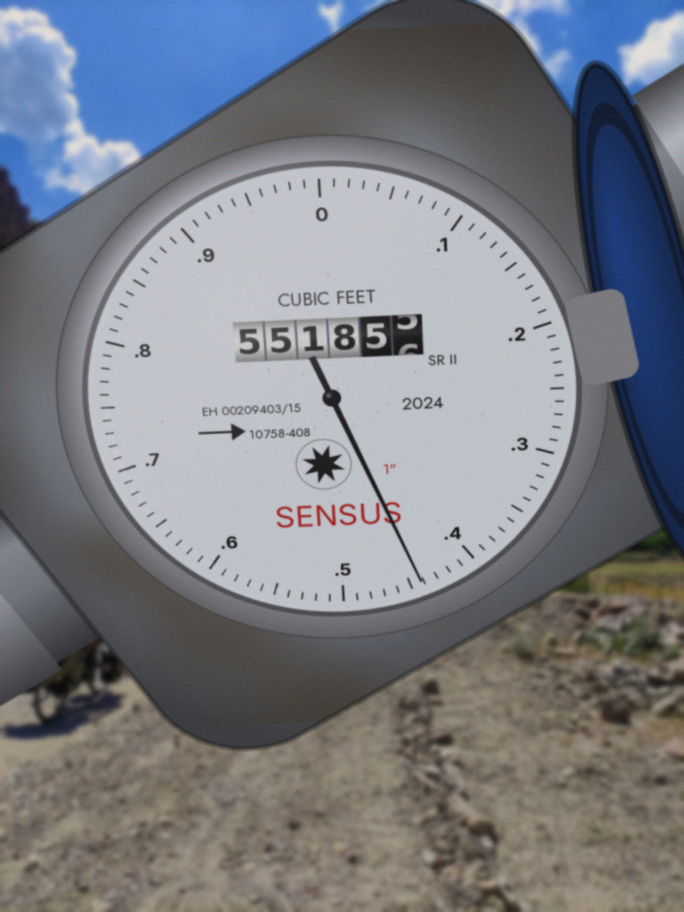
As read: 551855.44; ft³
